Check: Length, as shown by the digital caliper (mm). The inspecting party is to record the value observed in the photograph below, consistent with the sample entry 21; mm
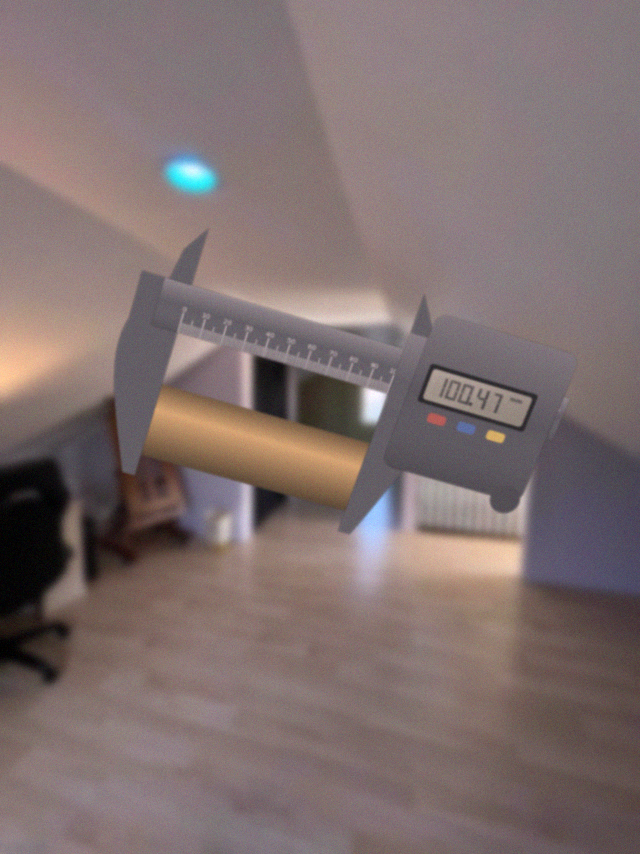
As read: 100.47; mm
